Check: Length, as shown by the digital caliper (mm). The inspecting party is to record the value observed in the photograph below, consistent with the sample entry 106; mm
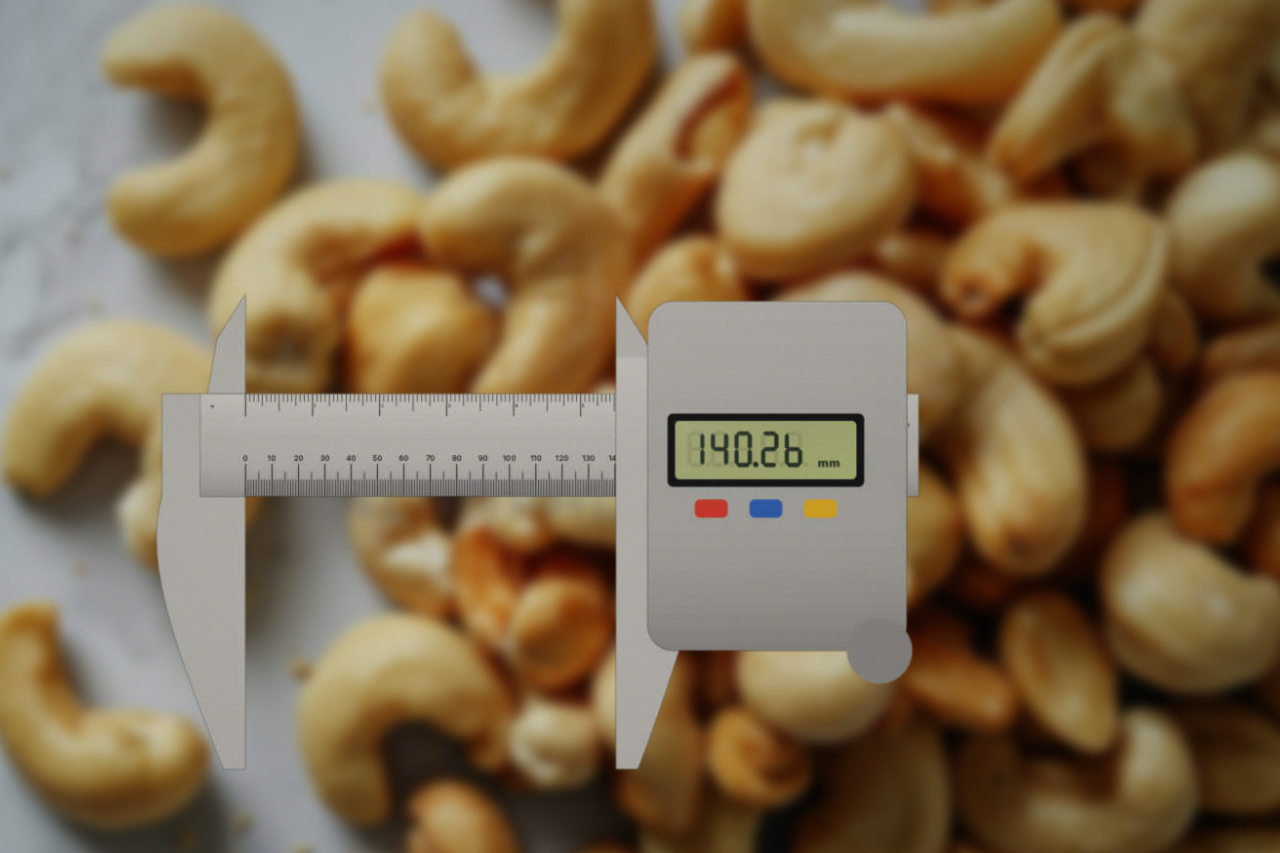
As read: 140.26; mm
